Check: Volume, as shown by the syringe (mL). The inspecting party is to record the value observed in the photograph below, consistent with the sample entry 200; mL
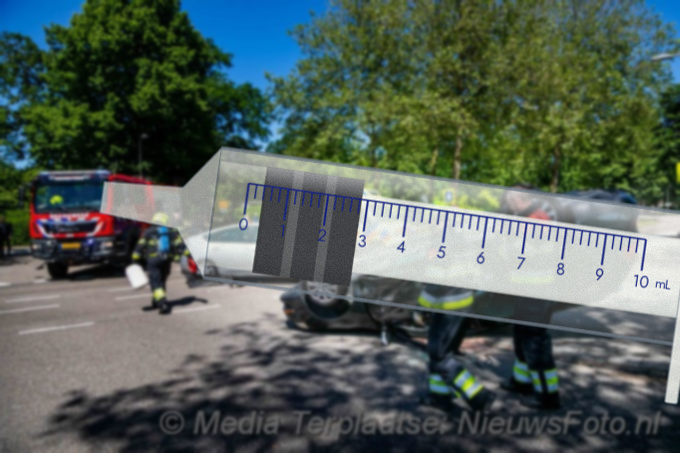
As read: 0.4; mL
